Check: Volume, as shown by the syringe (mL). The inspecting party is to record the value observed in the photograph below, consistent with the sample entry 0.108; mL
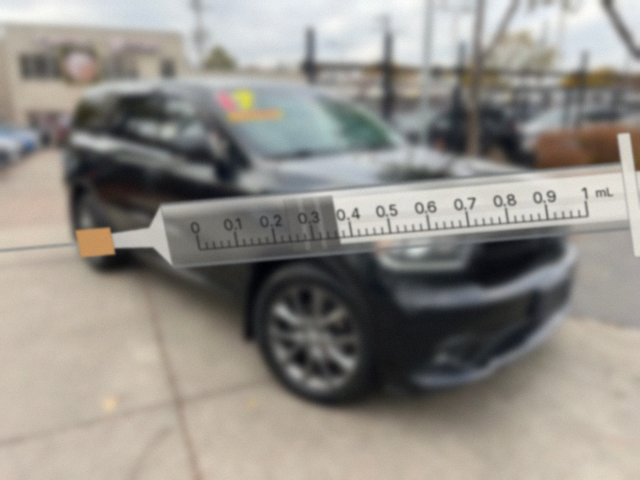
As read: 0.24; mL
